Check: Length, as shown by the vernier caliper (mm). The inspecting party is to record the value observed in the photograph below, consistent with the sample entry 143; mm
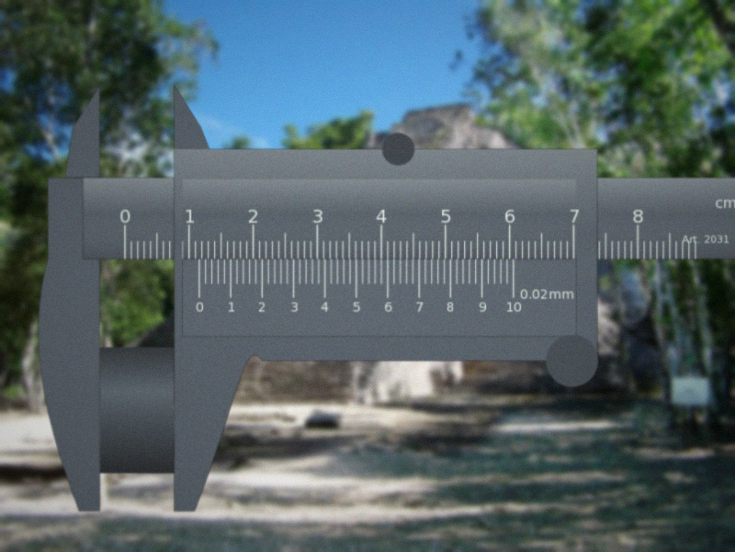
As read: 11.6; mm
